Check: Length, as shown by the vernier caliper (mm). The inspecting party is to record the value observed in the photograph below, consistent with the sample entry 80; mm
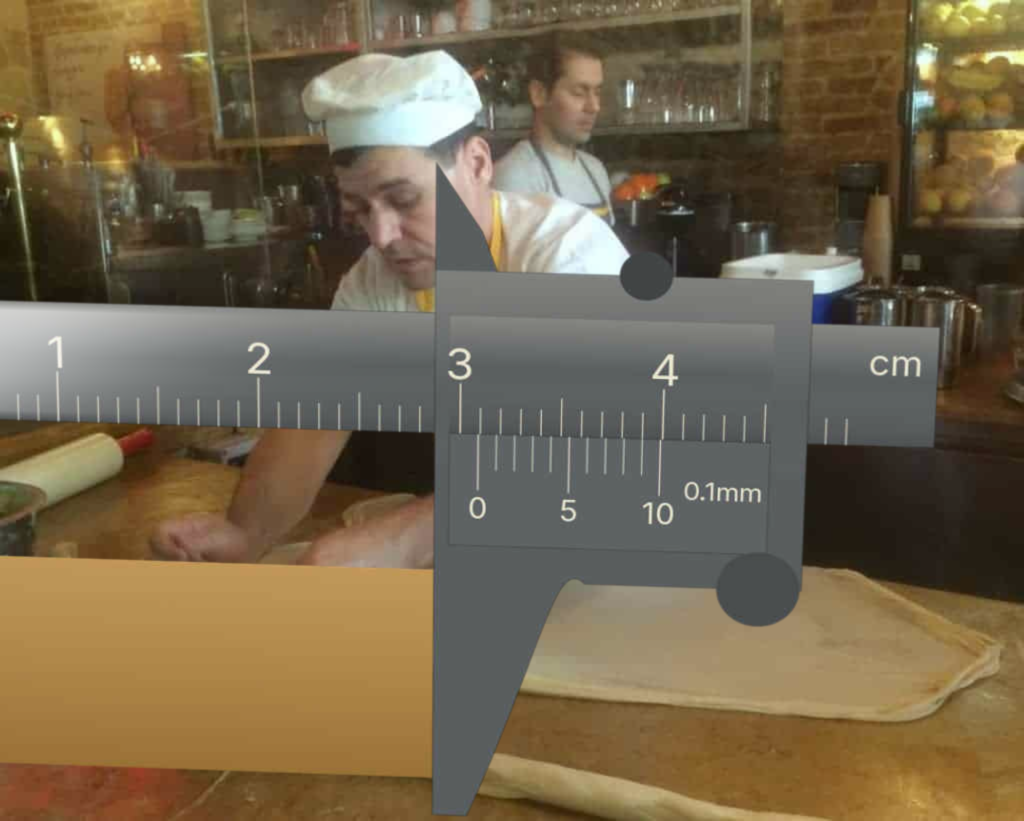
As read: 30.9; mm
